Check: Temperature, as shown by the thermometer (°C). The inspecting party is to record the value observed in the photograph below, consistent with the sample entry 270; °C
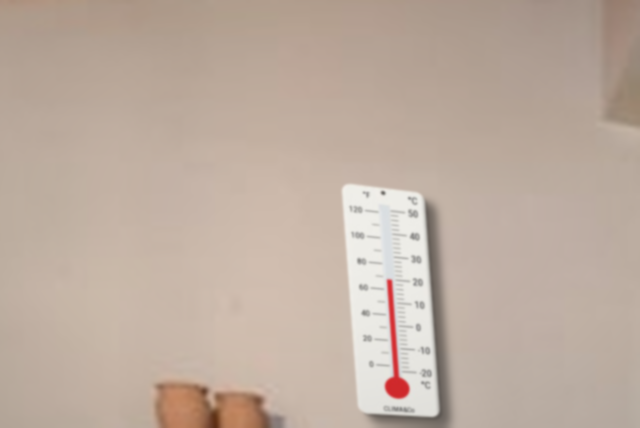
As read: 20; °C
